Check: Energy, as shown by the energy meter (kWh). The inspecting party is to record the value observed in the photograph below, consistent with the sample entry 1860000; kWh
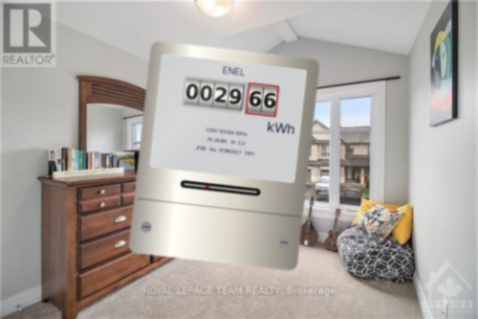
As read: 29.66; kWh
